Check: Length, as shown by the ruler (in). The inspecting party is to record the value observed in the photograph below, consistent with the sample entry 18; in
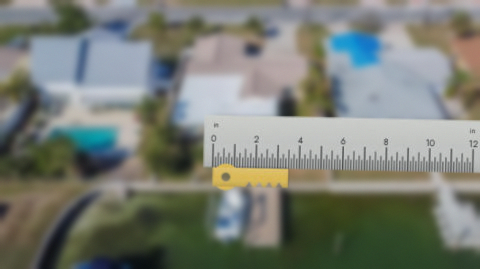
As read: 3.5; in
